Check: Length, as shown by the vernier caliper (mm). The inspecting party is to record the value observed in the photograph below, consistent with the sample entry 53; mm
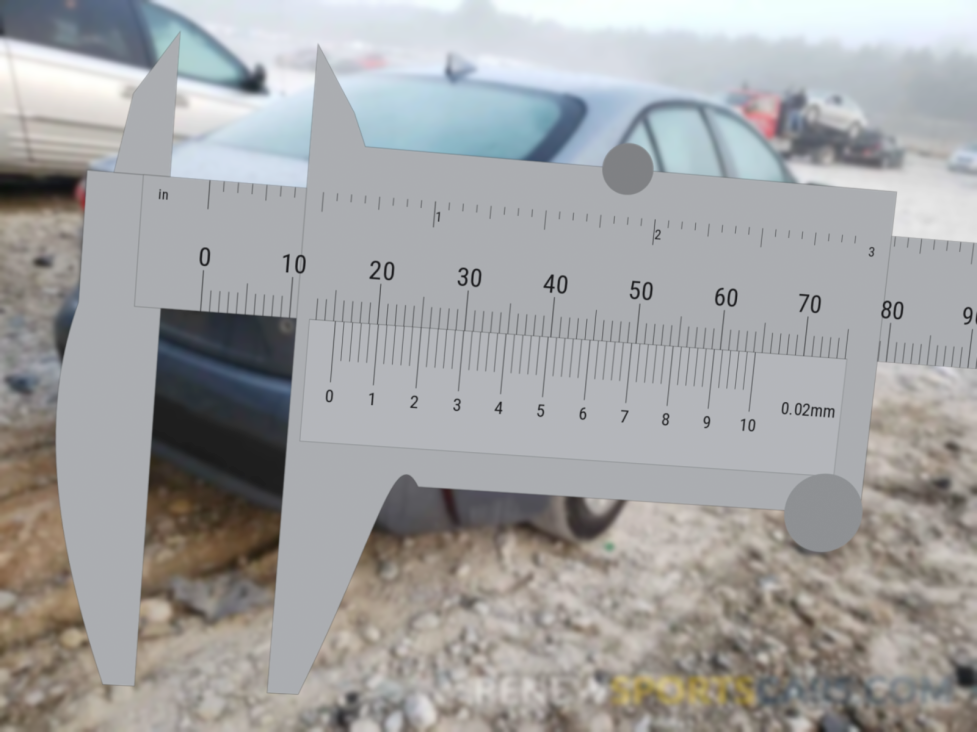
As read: 15.2; mm
